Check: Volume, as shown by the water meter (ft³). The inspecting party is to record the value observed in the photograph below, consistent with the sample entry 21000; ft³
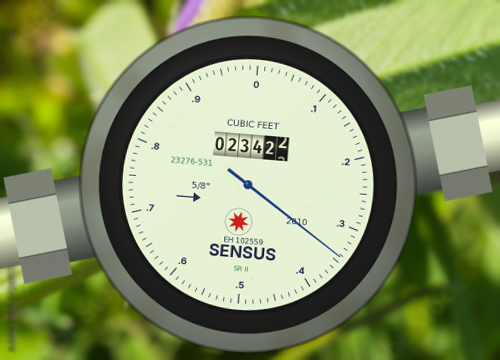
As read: 23422.34; ft³
